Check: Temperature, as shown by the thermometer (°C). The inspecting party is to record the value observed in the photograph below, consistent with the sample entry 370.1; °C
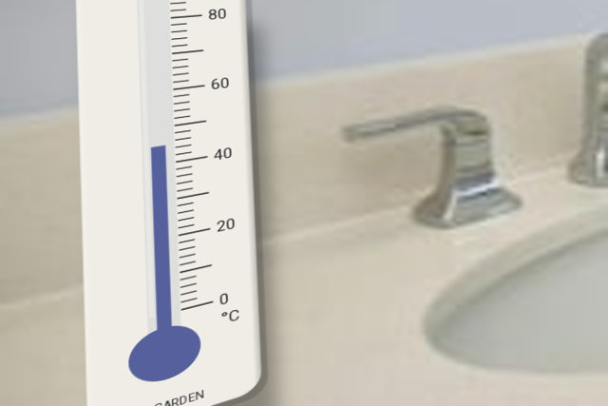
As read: 45; °C
